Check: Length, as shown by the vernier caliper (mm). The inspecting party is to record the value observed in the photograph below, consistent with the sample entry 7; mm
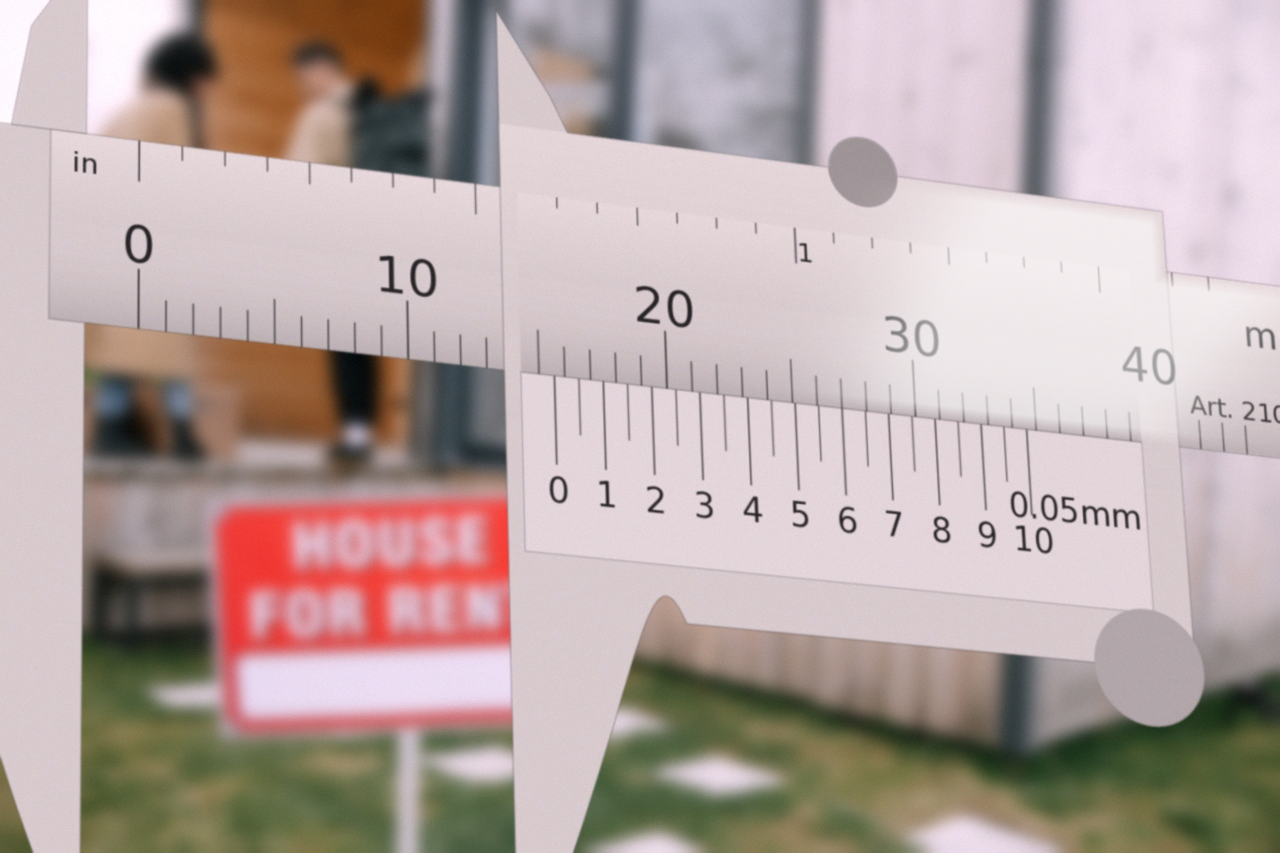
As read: 15.6; mm
